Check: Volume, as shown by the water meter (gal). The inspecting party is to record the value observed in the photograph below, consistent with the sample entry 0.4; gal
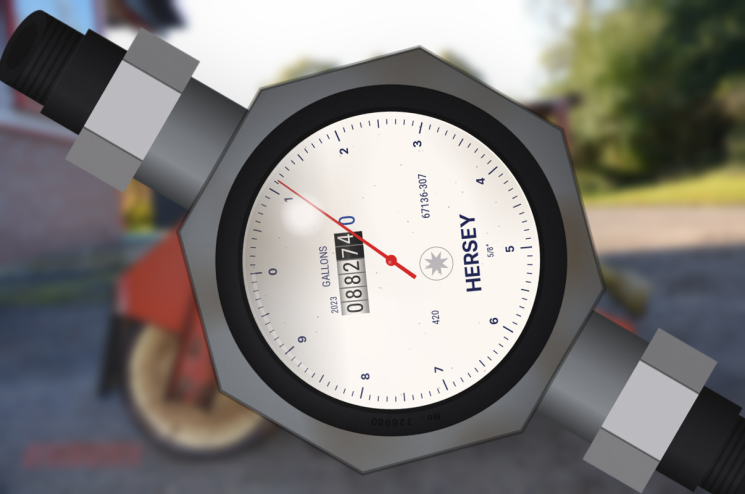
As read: 882741.1; gal
